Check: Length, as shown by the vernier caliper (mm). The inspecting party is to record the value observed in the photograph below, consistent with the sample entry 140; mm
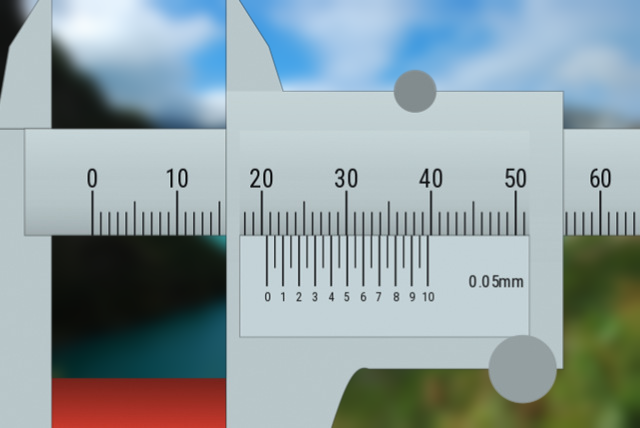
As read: 20.6; mm
